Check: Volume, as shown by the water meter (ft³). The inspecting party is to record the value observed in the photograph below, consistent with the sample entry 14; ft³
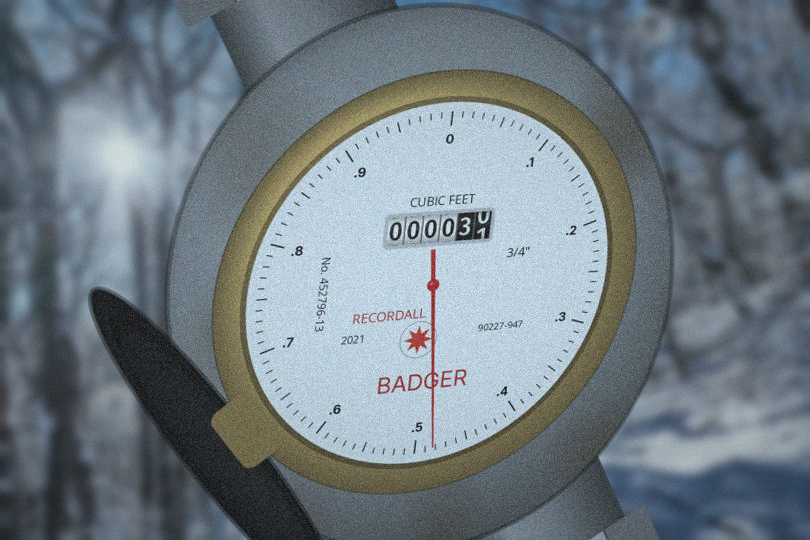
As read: 30.48; ft³
